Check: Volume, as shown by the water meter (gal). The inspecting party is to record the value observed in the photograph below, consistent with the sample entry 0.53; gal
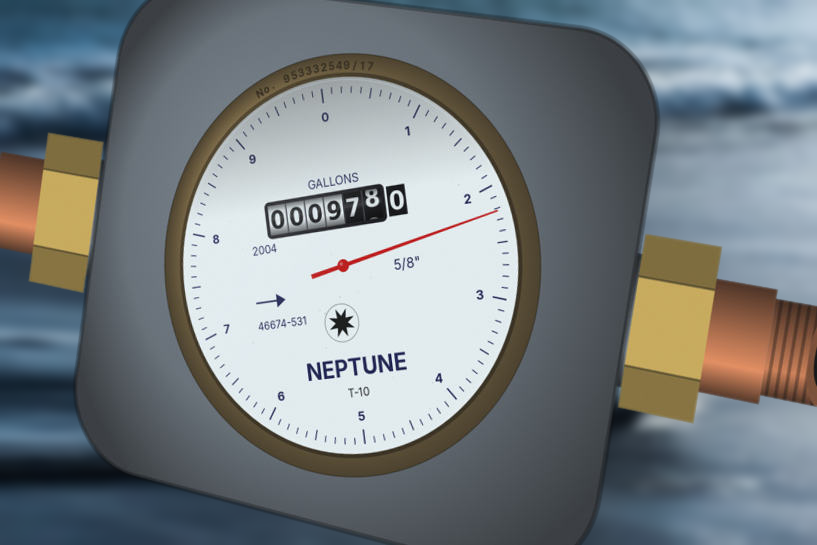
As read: 9782.2; gal
